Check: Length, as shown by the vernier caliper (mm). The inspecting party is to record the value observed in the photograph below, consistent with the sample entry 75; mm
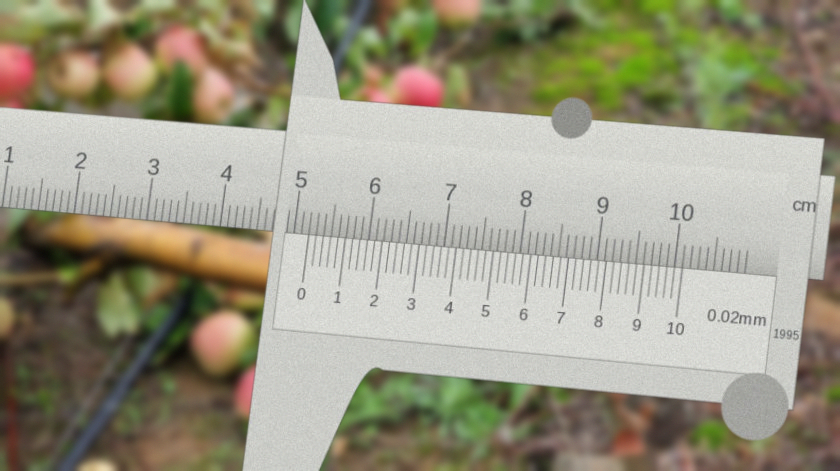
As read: 52.0; mm
